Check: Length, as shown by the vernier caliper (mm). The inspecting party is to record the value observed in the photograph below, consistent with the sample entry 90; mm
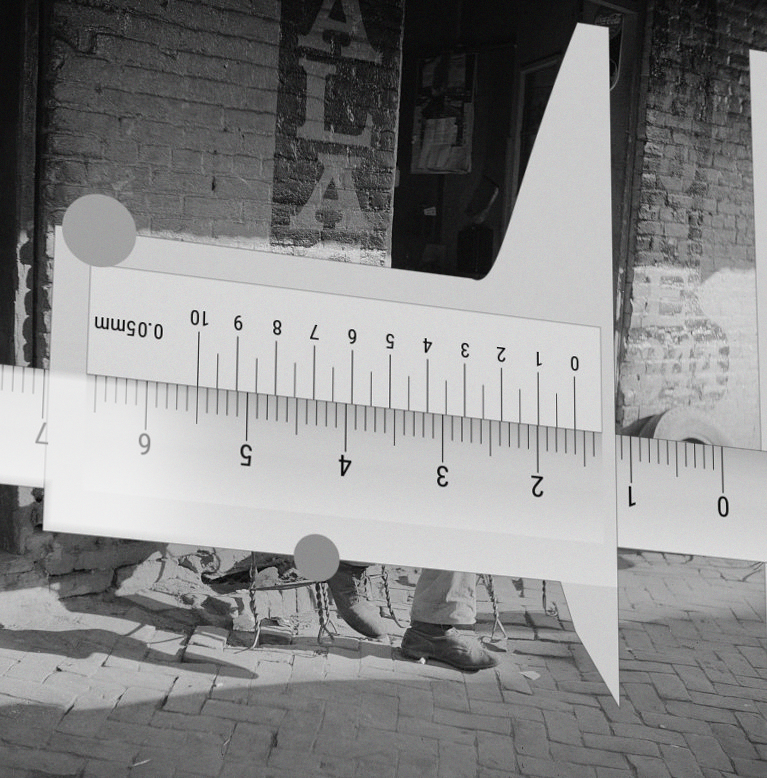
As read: 16.0; mm
